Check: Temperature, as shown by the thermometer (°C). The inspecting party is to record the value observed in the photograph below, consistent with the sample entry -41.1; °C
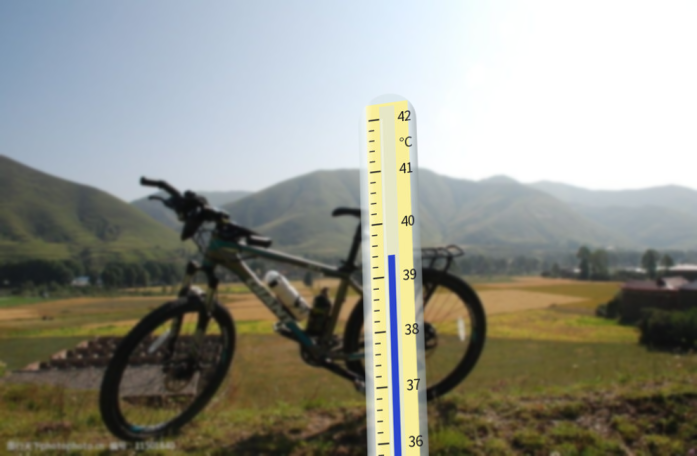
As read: 39.4; °C
